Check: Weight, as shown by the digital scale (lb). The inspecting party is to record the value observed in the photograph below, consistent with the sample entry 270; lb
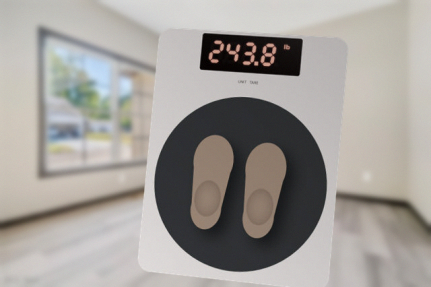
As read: 243.8; lb
